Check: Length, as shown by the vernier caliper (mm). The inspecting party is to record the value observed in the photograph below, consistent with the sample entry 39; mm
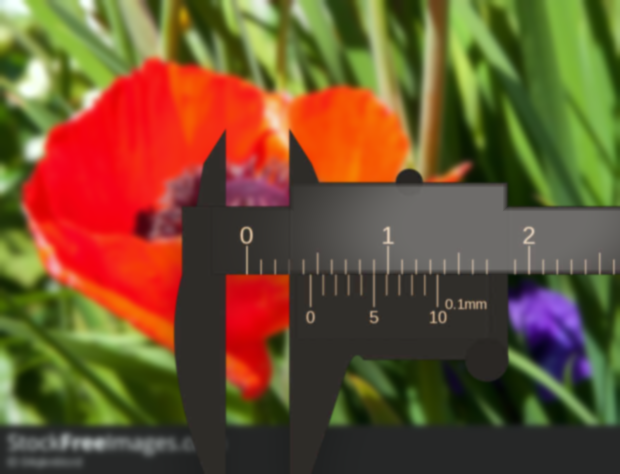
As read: 4.5; mm
